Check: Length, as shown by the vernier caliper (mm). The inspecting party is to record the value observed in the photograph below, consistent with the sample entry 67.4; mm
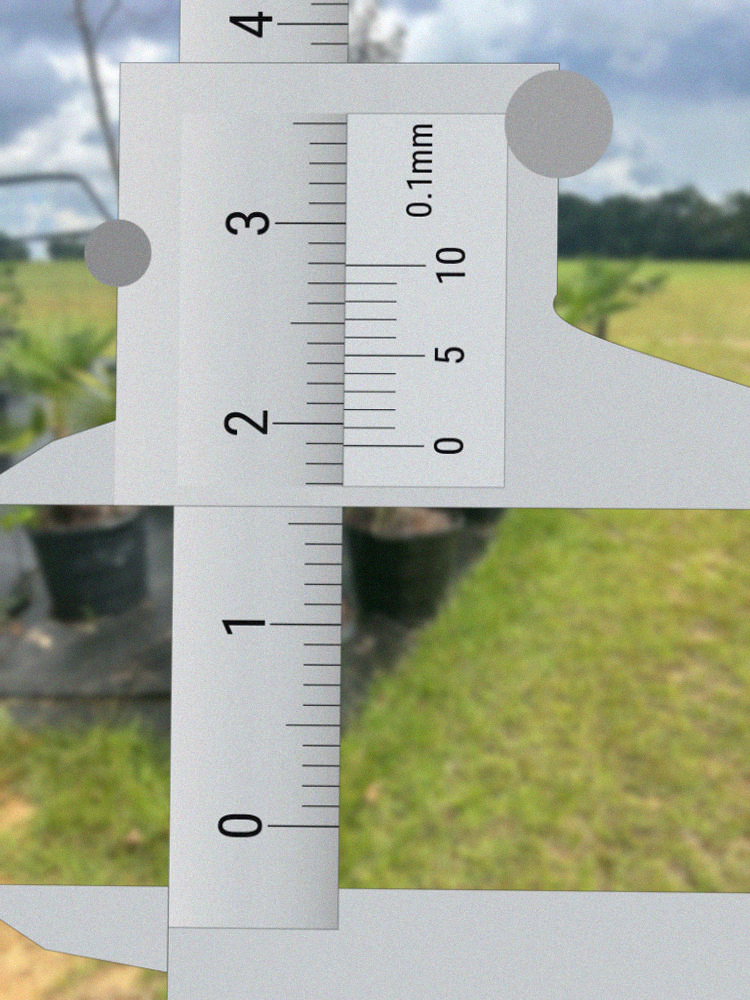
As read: 18.9; mm
